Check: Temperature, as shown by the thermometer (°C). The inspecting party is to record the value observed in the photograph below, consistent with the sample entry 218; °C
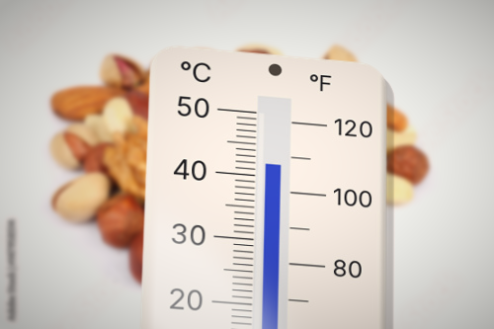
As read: 42; °C
